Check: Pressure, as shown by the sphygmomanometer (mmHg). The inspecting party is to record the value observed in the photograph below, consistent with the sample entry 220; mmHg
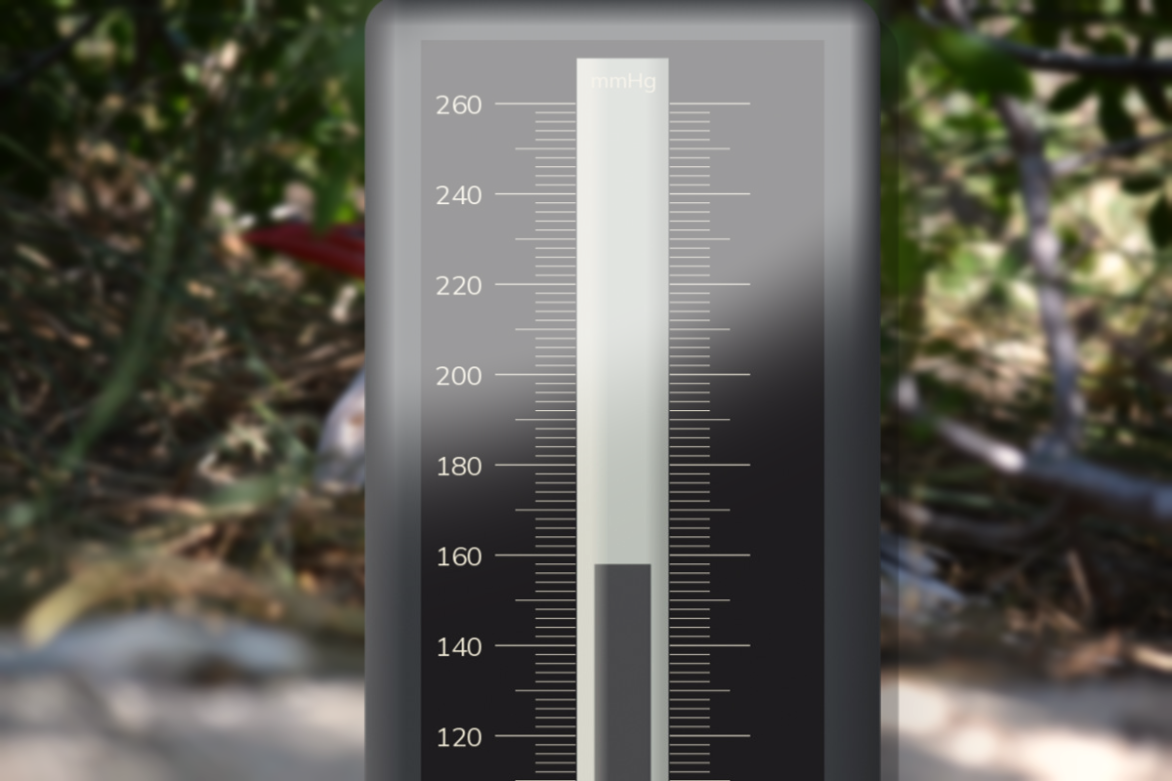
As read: 158; mmHg
